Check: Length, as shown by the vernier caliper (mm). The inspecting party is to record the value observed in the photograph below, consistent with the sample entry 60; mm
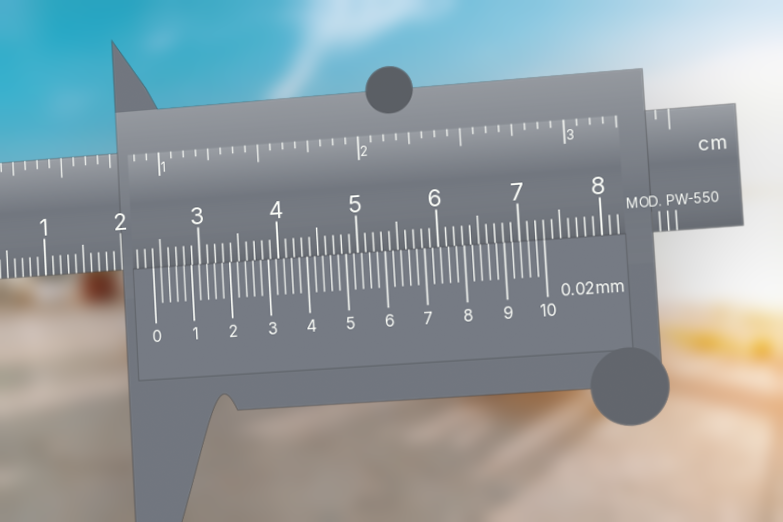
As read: 24.0; mm
